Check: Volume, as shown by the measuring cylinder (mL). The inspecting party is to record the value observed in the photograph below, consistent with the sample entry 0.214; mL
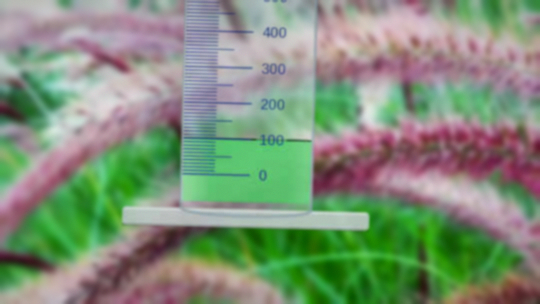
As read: 100; mL
